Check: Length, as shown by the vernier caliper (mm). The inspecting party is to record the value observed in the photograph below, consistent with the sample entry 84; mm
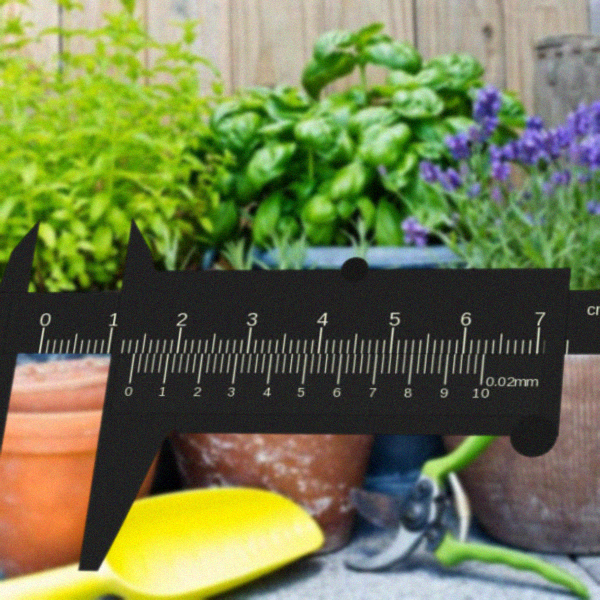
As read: 13.8; mm
